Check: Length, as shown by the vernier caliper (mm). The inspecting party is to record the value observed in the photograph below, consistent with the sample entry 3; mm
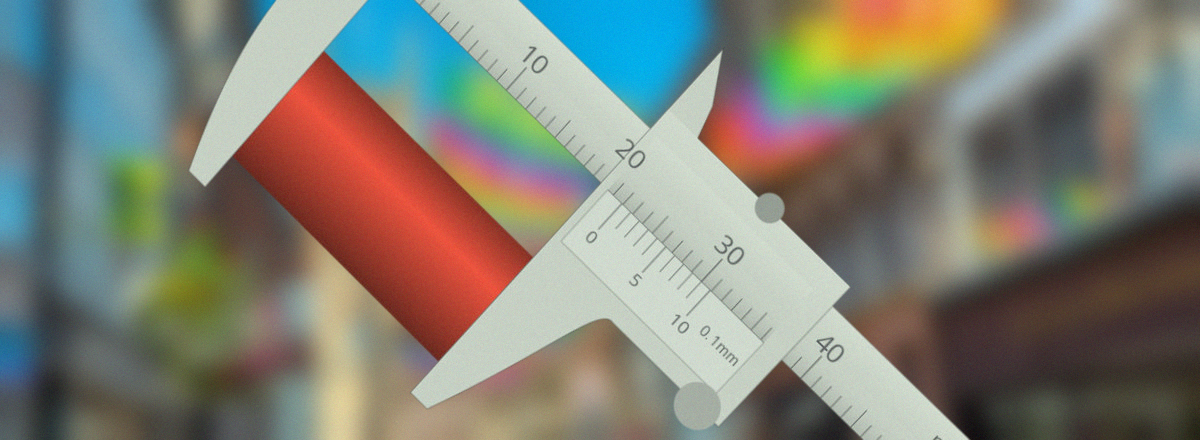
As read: 21.9; mm
